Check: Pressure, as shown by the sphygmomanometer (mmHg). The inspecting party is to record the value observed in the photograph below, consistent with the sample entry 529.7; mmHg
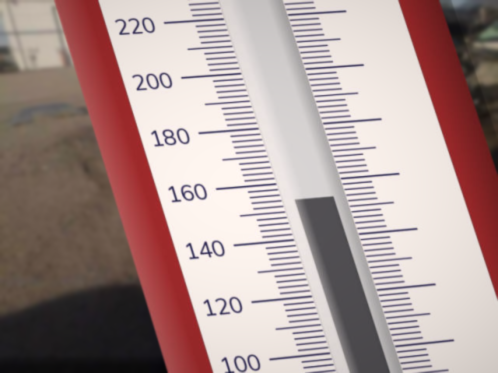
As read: 154; mmHg
